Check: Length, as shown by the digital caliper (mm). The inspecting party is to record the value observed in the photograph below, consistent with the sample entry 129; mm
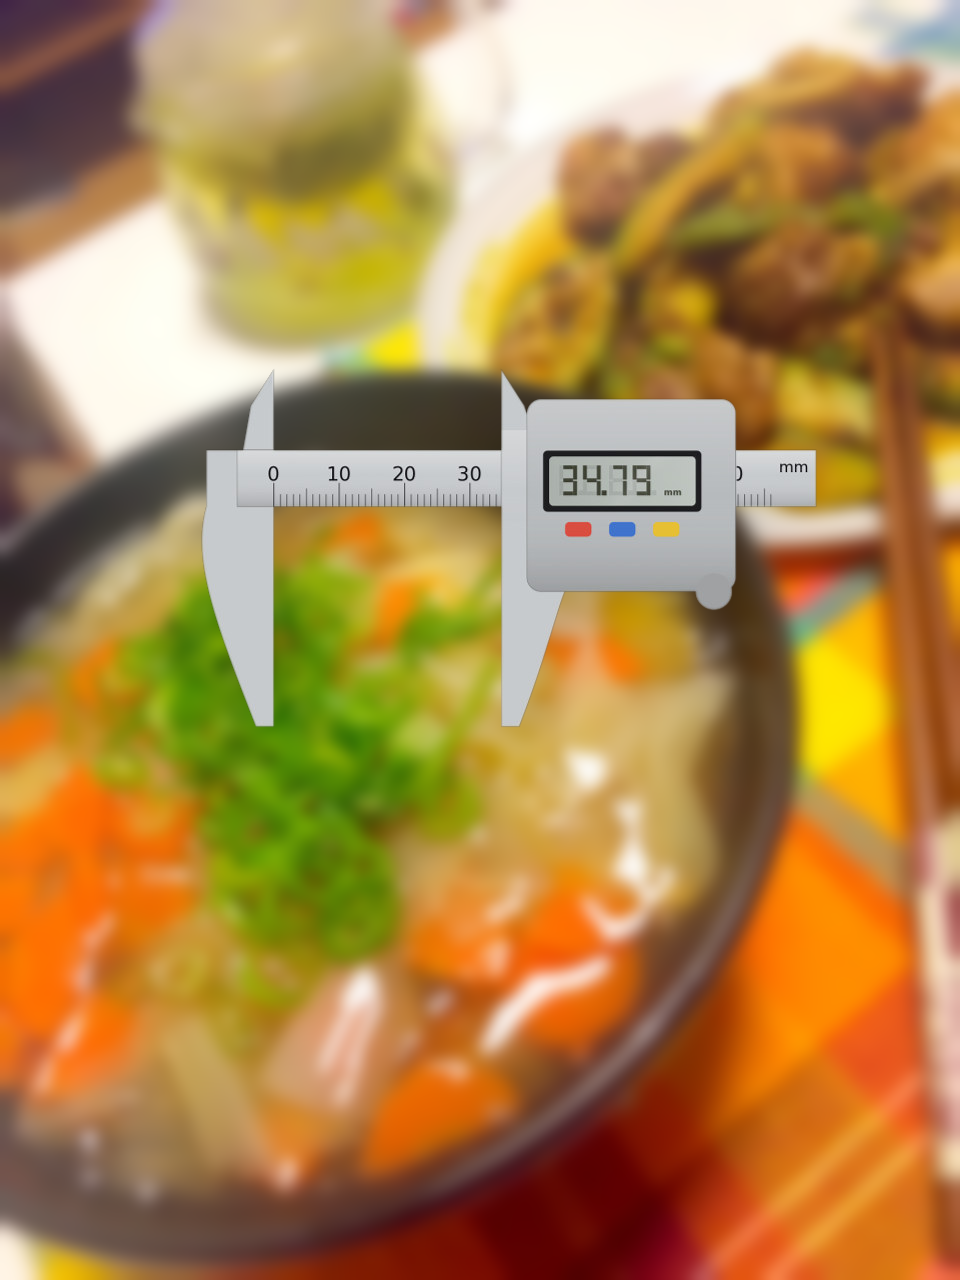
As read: 34.79; mm
